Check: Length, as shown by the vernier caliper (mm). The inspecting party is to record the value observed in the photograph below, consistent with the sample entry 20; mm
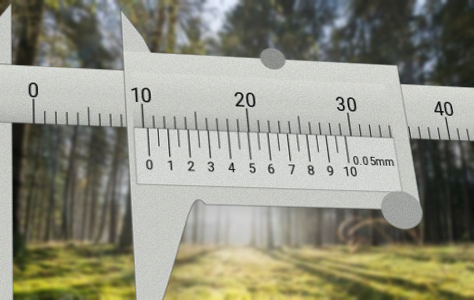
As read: 10.4; mm
